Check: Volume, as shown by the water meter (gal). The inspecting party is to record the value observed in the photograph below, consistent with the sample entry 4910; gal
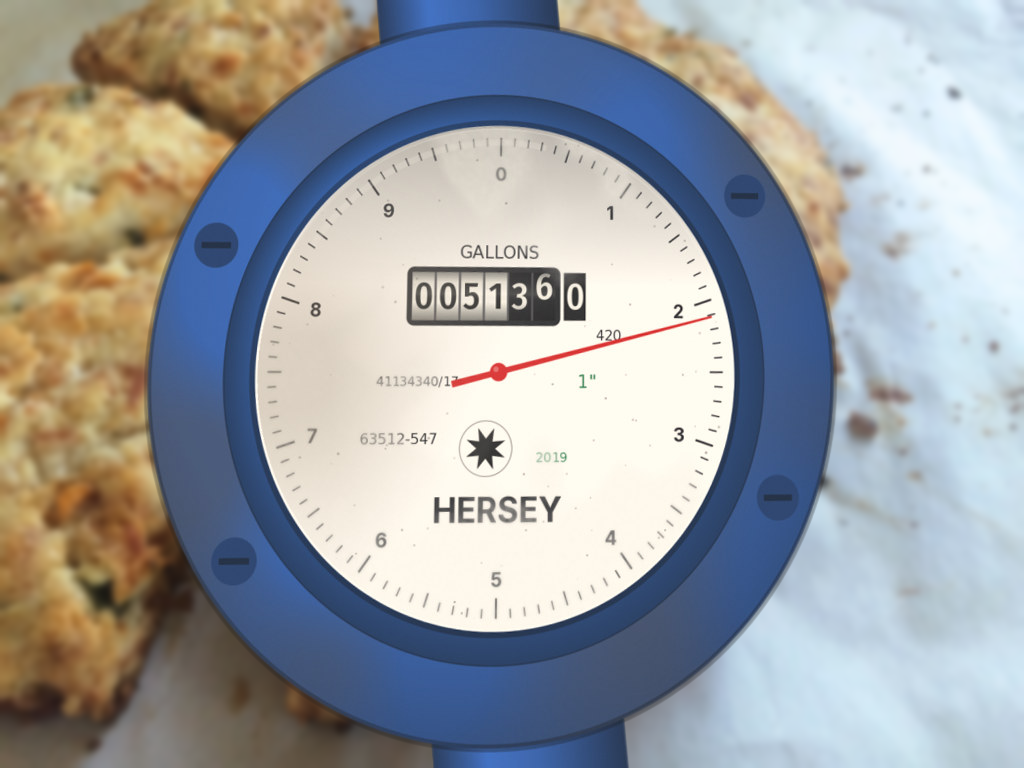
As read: 51362.1; gal
